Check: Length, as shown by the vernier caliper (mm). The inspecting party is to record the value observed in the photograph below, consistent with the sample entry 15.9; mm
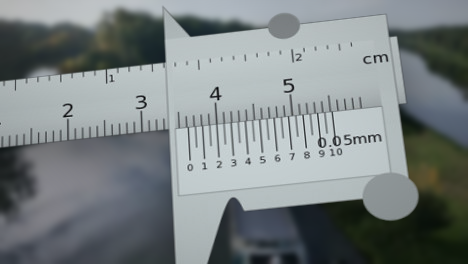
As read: 36.2; mm
